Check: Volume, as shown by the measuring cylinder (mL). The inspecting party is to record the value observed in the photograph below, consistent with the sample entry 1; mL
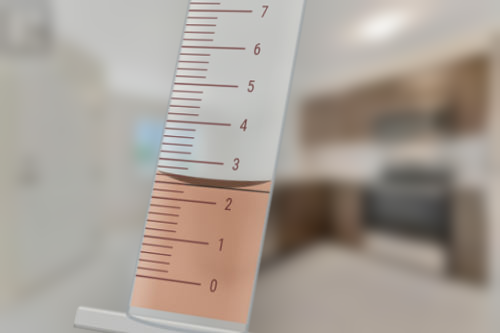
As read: 2.4; mL
